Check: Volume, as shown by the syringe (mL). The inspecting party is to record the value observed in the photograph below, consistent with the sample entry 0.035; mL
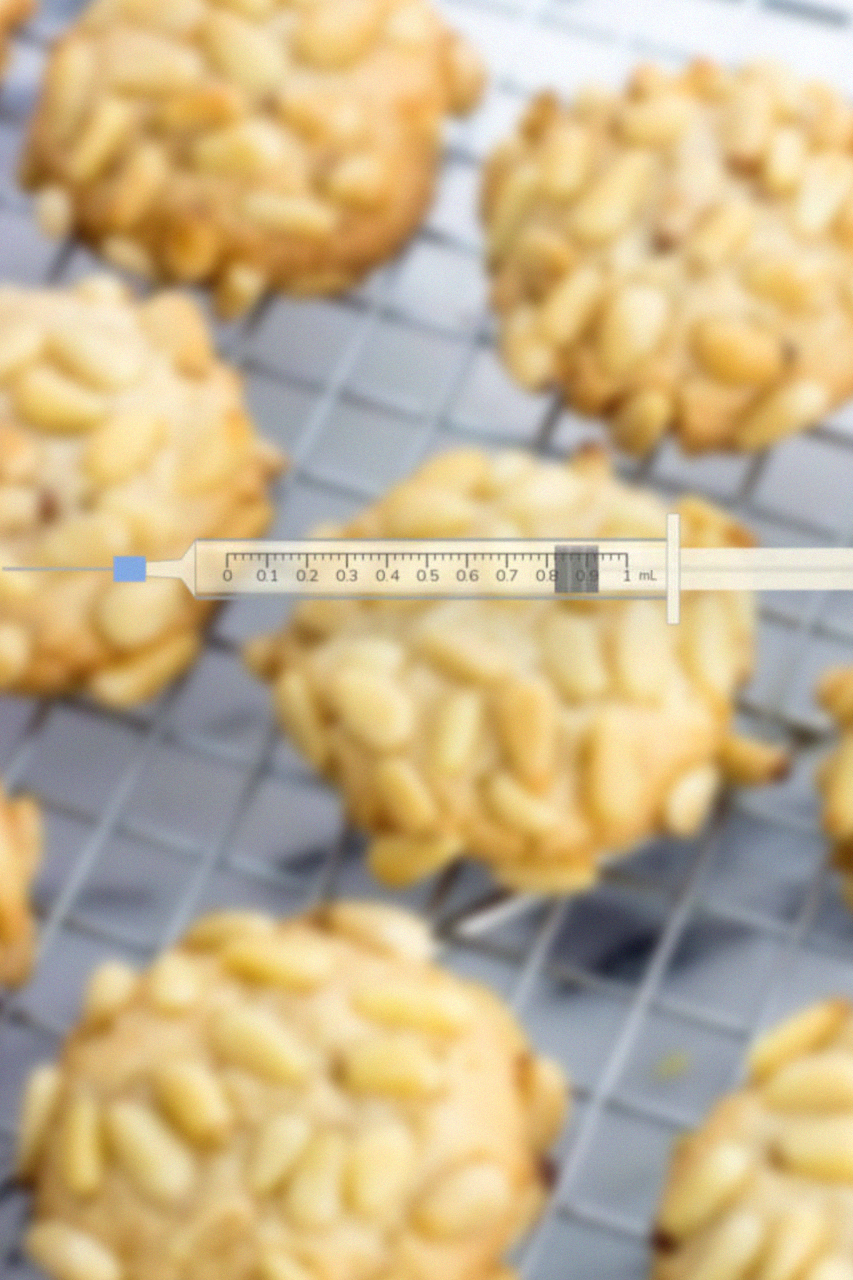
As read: 0.82; mL
